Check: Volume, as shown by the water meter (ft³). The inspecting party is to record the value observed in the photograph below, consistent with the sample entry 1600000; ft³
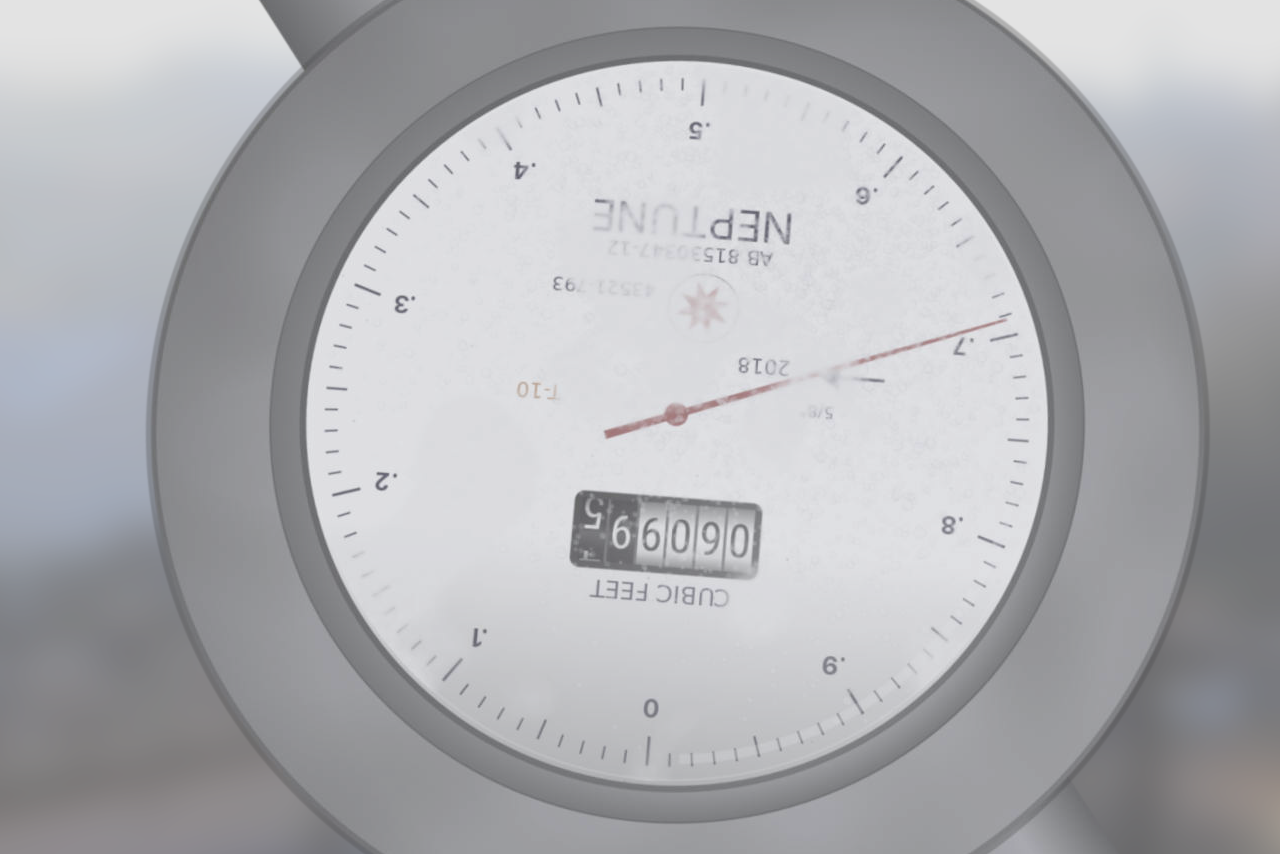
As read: 60994.69; ft³
